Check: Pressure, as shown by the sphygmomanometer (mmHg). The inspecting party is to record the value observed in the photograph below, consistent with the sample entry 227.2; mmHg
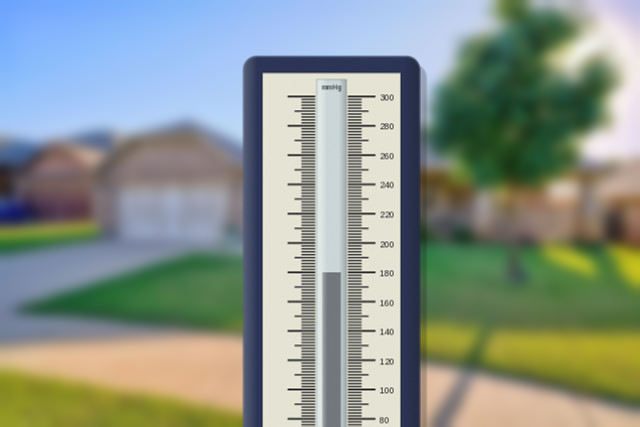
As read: 180; mmHg
